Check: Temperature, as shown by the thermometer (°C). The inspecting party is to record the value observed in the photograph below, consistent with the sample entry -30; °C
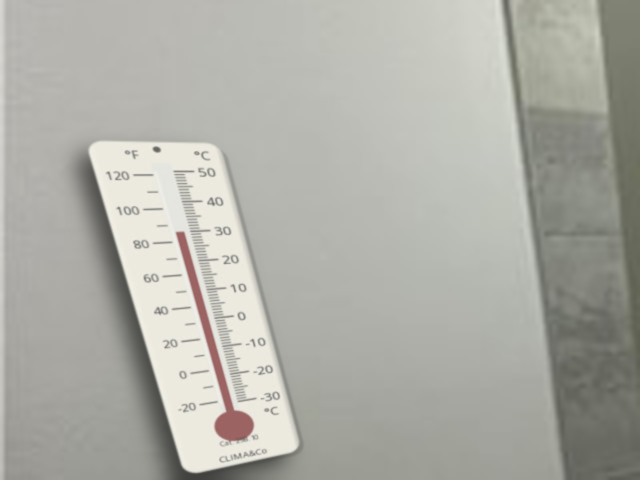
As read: 30; °C
